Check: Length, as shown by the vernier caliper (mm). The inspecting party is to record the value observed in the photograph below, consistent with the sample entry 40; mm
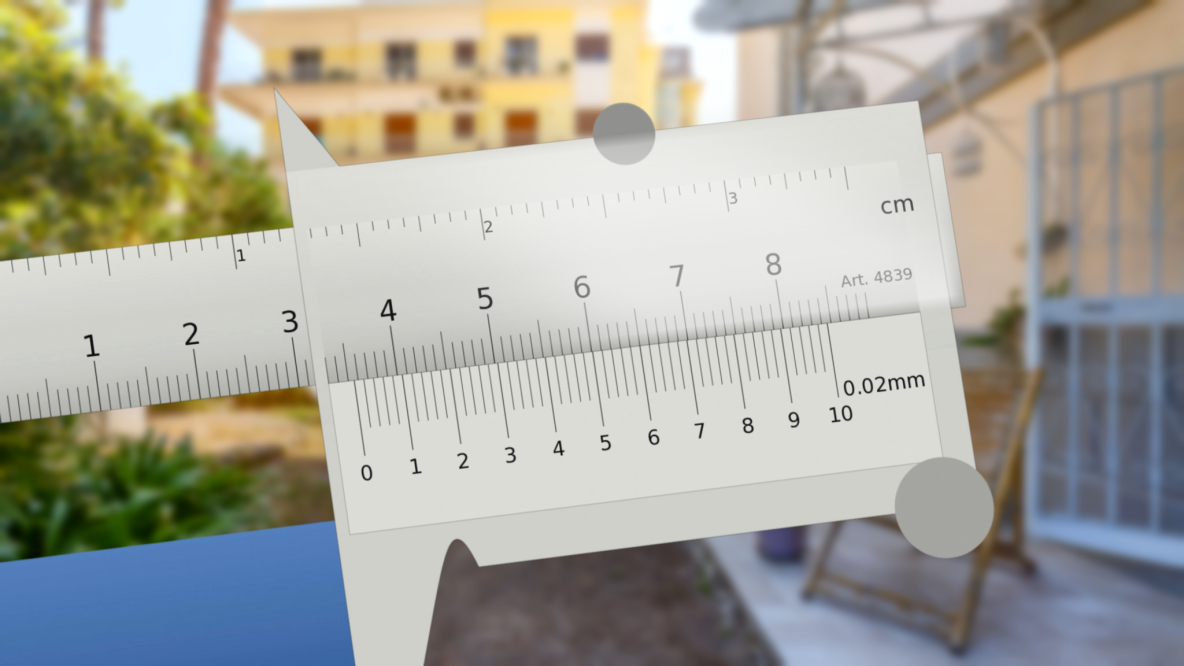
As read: 35.6; mm
